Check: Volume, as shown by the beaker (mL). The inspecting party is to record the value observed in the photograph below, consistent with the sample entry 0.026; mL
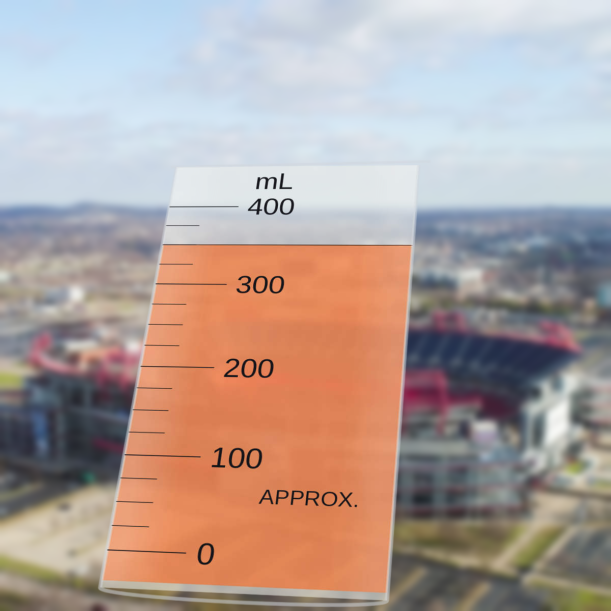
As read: 350; mL
